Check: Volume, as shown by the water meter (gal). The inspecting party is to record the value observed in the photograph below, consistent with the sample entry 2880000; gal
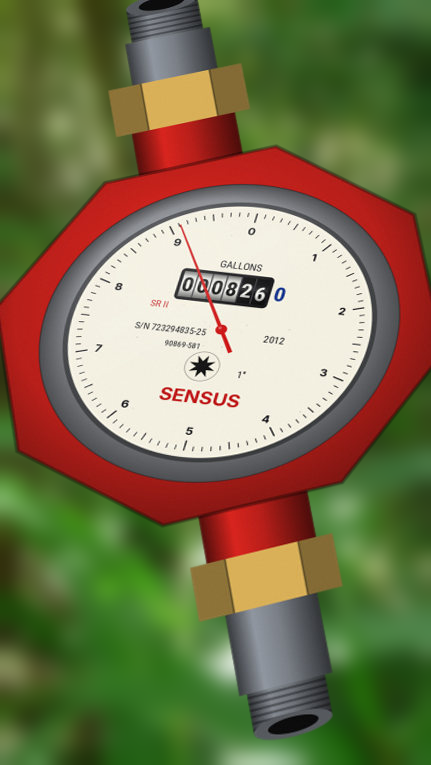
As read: 8259.1; gal
